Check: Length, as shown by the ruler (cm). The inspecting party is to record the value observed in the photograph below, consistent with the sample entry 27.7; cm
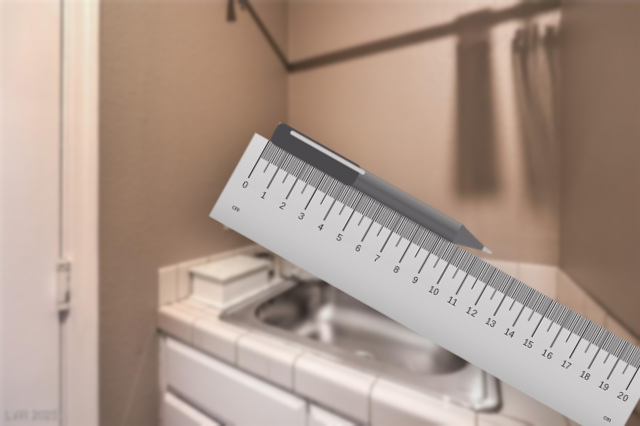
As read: 11.5; cm
